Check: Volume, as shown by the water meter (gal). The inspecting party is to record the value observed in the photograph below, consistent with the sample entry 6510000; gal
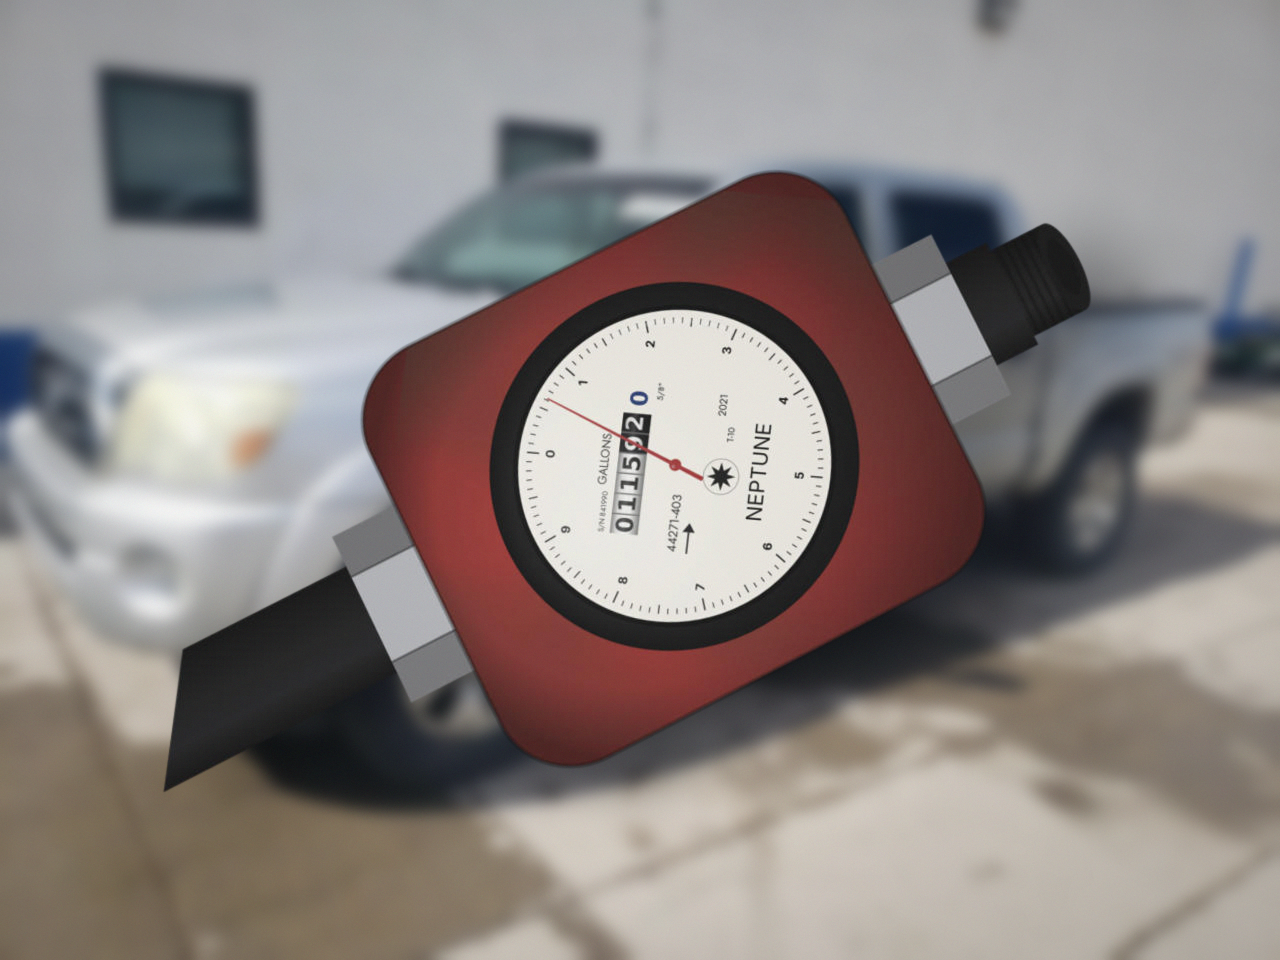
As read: 115920.6; gal
